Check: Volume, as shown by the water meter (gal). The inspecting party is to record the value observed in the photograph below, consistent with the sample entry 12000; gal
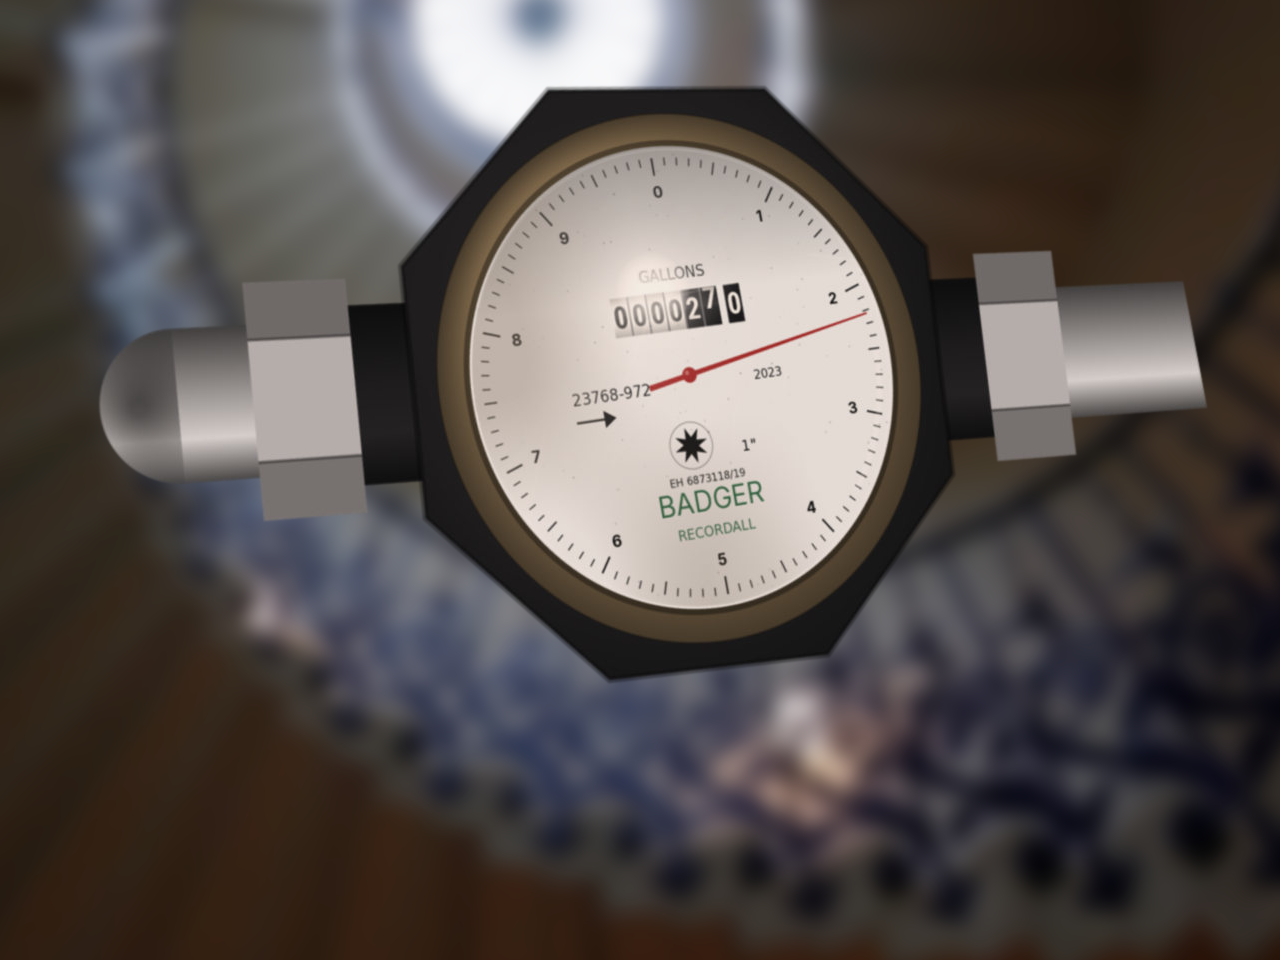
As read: 272.2; gal
